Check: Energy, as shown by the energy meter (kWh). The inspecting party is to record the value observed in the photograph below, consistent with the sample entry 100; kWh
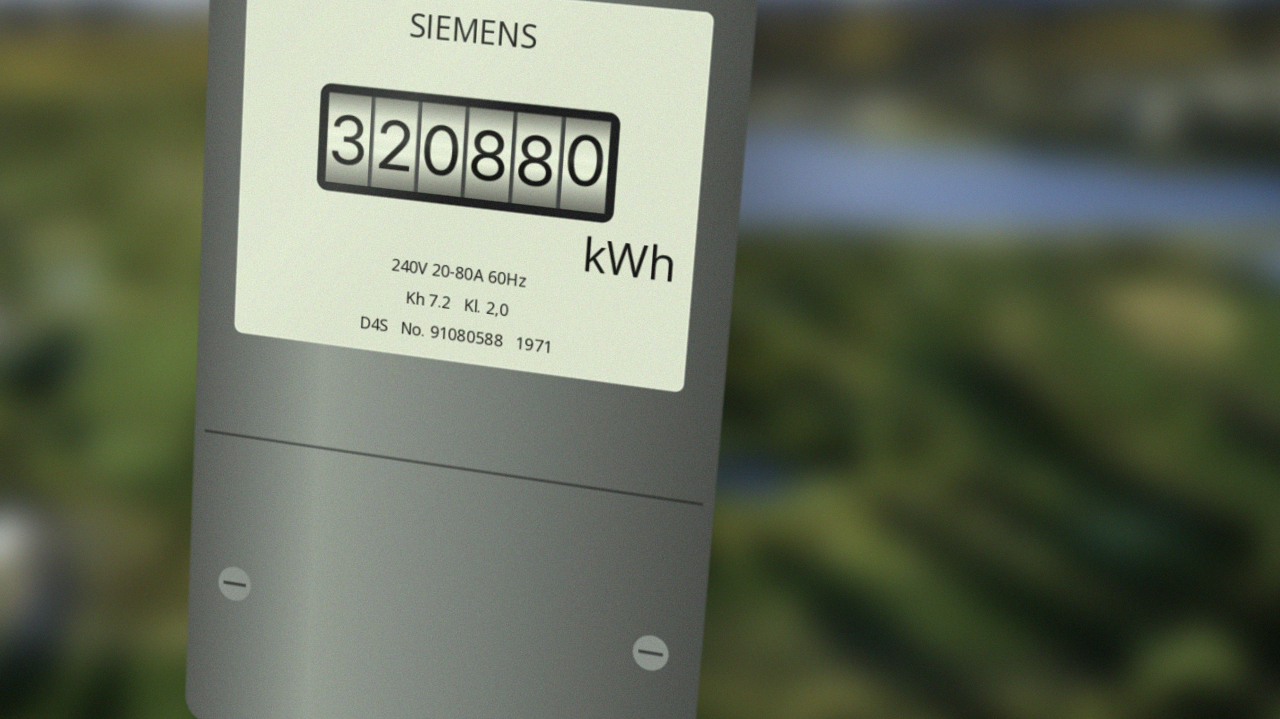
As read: 320880; kWh
